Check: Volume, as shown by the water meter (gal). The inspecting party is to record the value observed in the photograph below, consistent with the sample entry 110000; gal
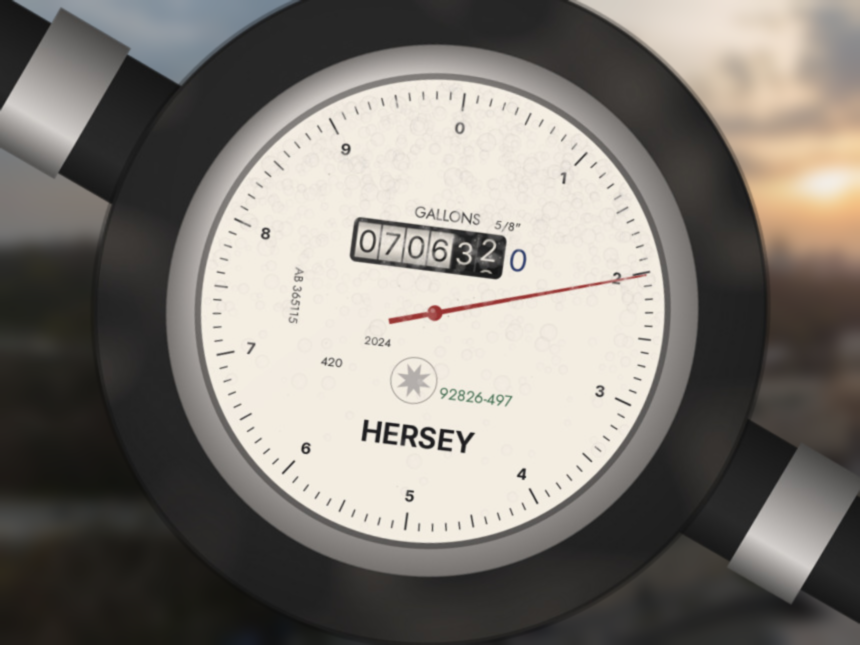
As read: 706322.0; gal
